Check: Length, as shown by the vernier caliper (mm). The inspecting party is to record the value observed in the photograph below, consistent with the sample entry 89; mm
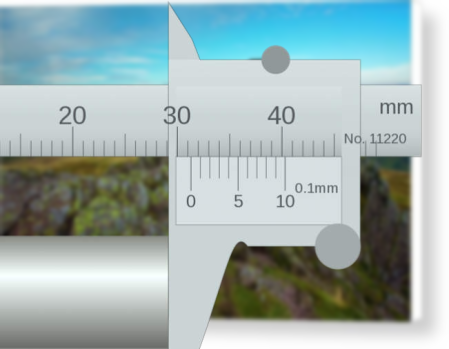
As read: 31.3; mm
